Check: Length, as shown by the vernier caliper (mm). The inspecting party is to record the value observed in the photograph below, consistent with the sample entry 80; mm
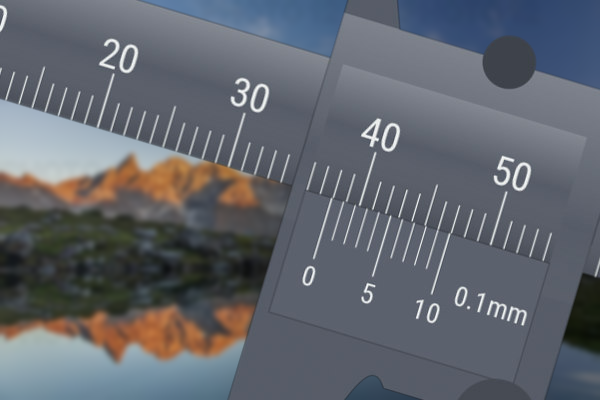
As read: 37.9; mm
